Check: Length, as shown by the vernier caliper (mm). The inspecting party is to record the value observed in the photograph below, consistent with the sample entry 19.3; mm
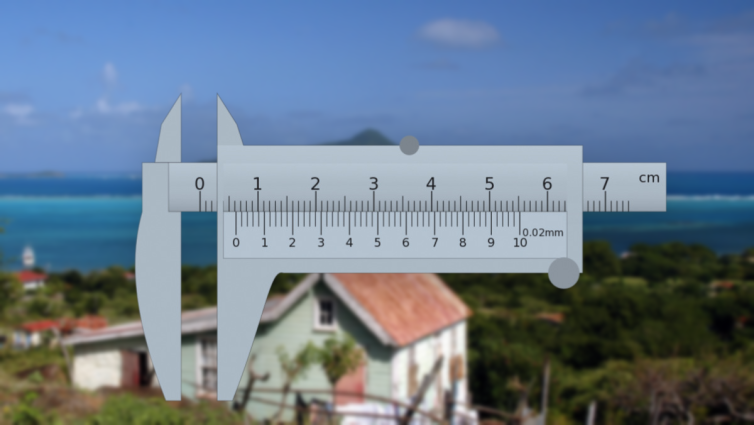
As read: 6.2; mm
